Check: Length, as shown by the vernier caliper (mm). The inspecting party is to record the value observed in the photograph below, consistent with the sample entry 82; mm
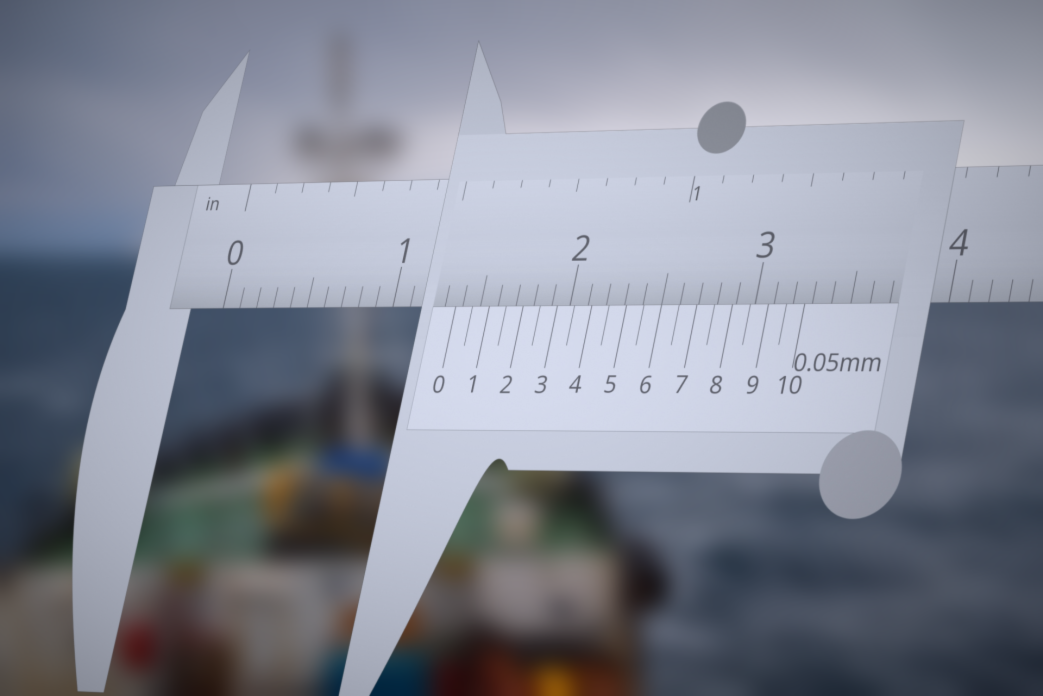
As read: 13.6; mm
